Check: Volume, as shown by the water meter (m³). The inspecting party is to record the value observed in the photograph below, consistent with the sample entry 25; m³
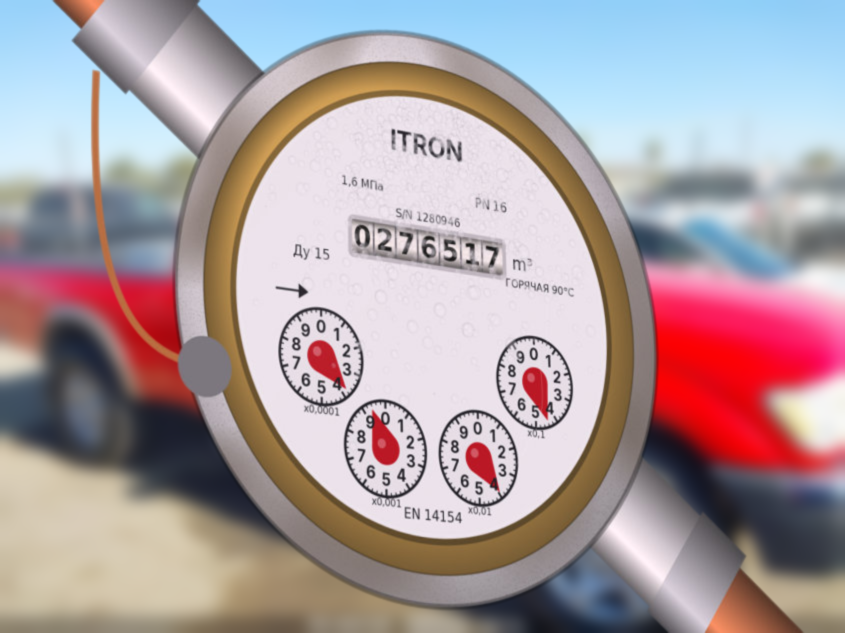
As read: 276517.4393; m³
